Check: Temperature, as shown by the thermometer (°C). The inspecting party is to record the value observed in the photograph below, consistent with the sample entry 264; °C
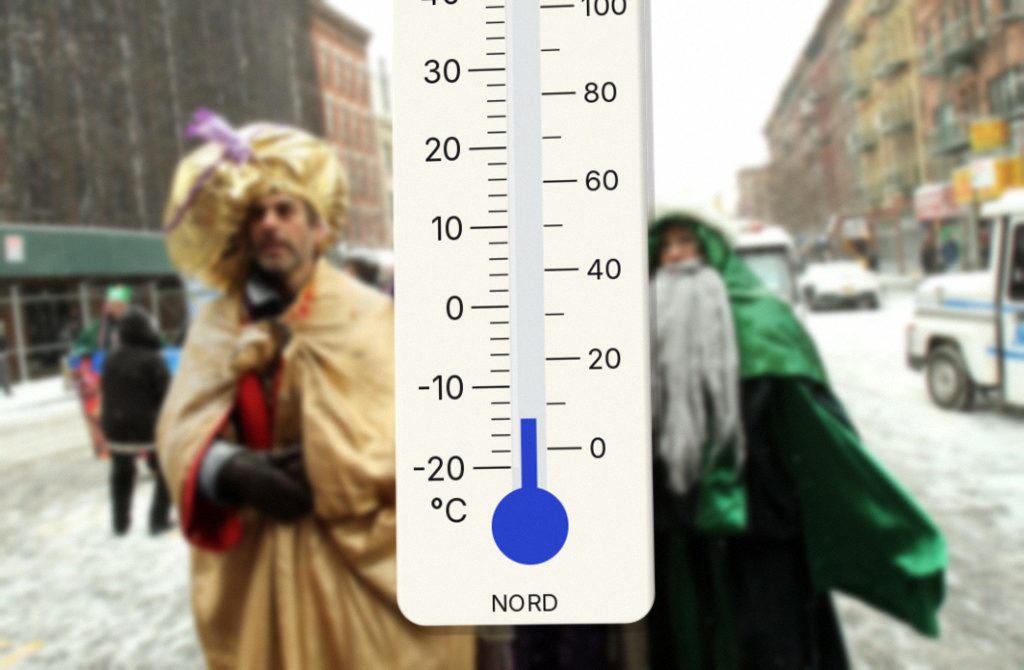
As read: -14; °C
